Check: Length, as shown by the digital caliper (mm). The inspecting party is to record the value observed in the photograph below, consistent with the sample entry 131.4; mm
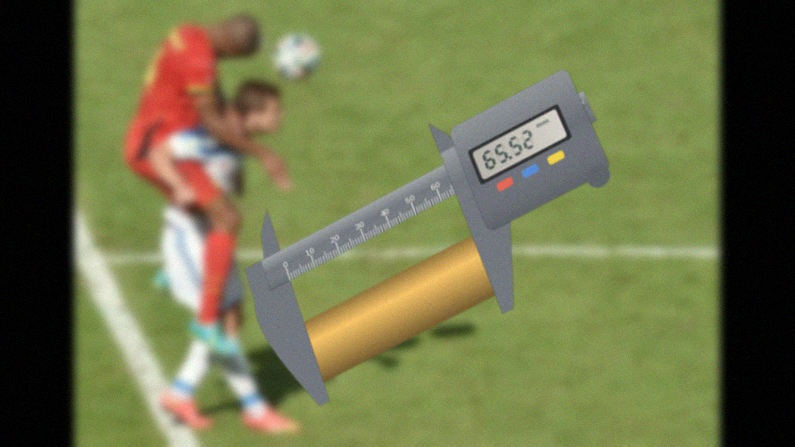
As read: 65.52; mm
